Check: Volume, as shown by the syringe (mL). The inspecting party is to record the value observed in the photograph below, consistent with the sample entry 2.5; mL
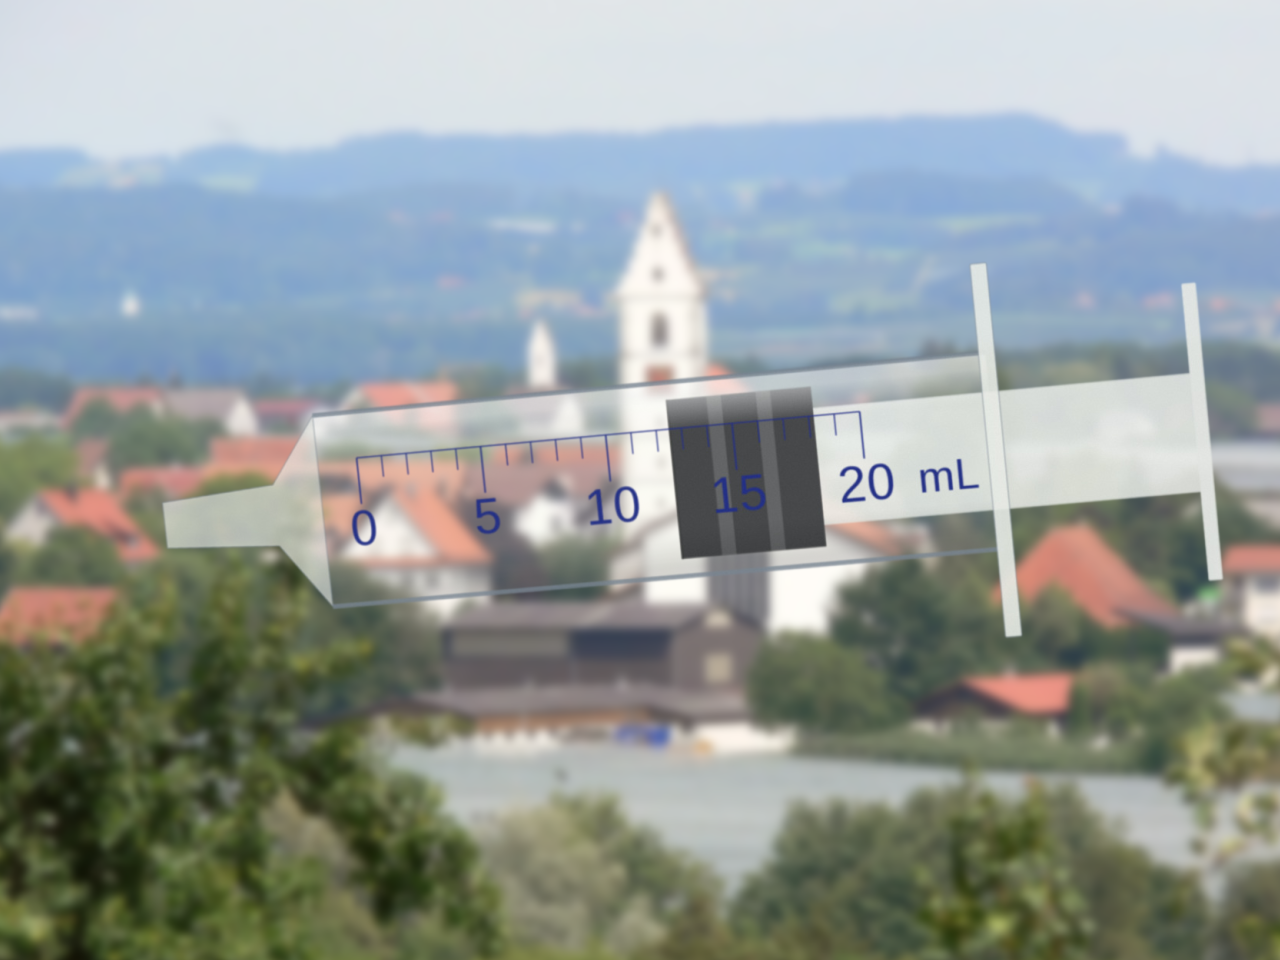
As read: 12.5; mL
